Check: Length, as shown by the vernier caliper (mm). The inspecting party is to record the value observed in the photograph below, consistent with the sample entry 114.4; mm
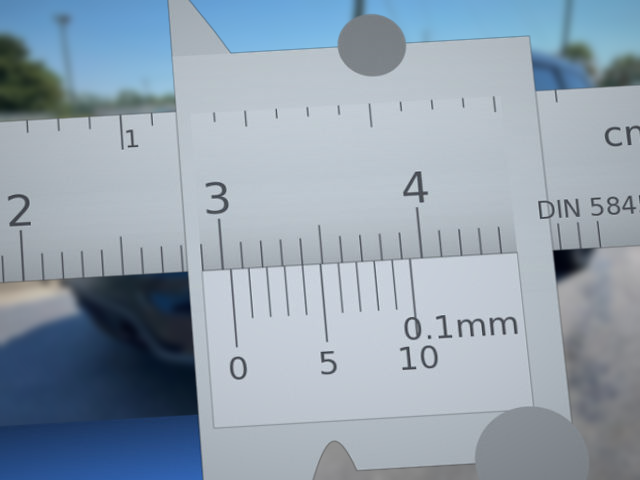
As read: 30.4; mm
